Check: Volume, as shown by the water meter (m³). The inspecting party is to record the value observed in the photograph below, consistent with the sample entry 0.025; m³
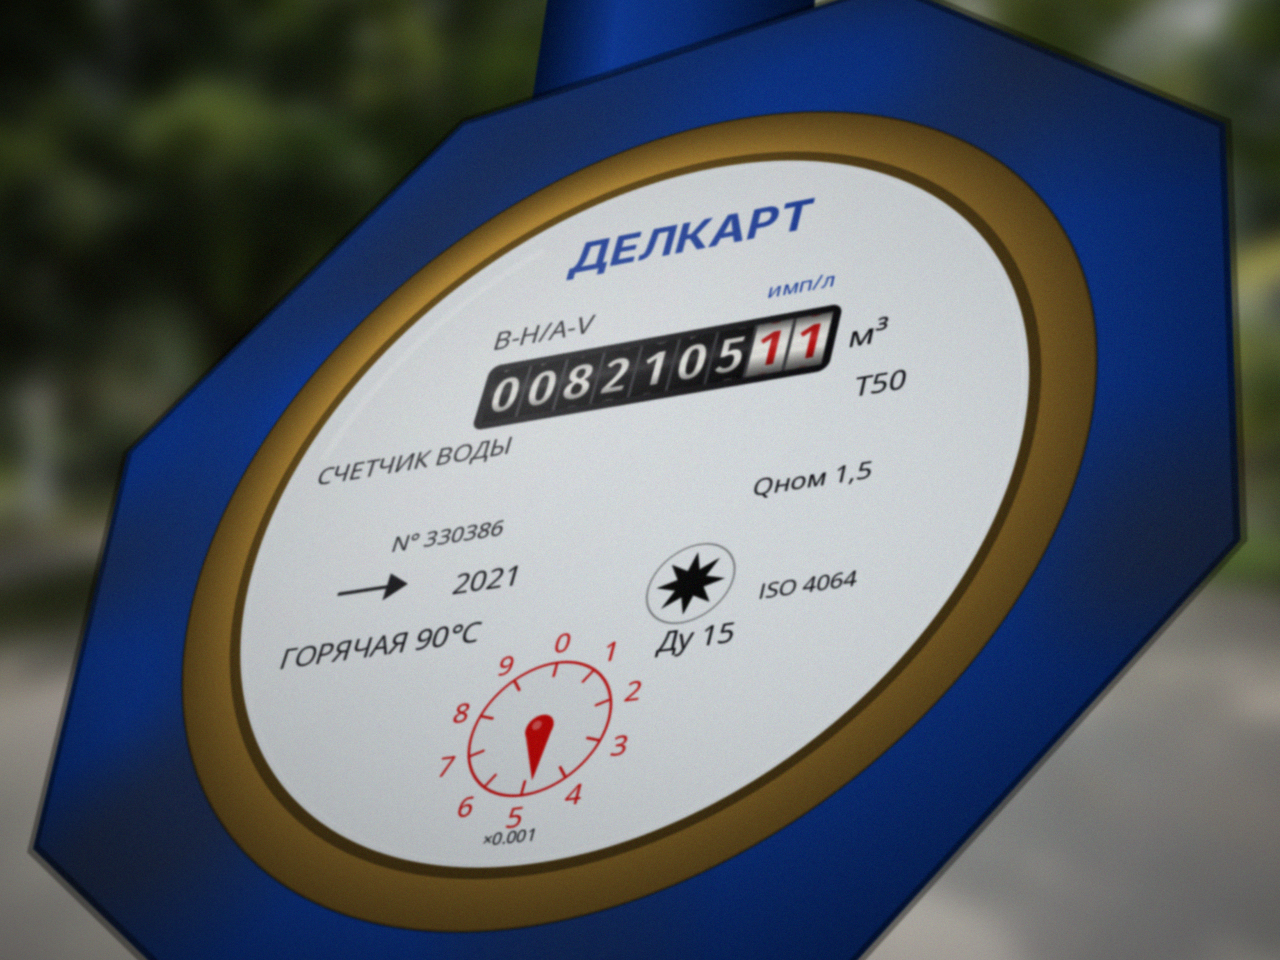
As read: 82105.114; m³
